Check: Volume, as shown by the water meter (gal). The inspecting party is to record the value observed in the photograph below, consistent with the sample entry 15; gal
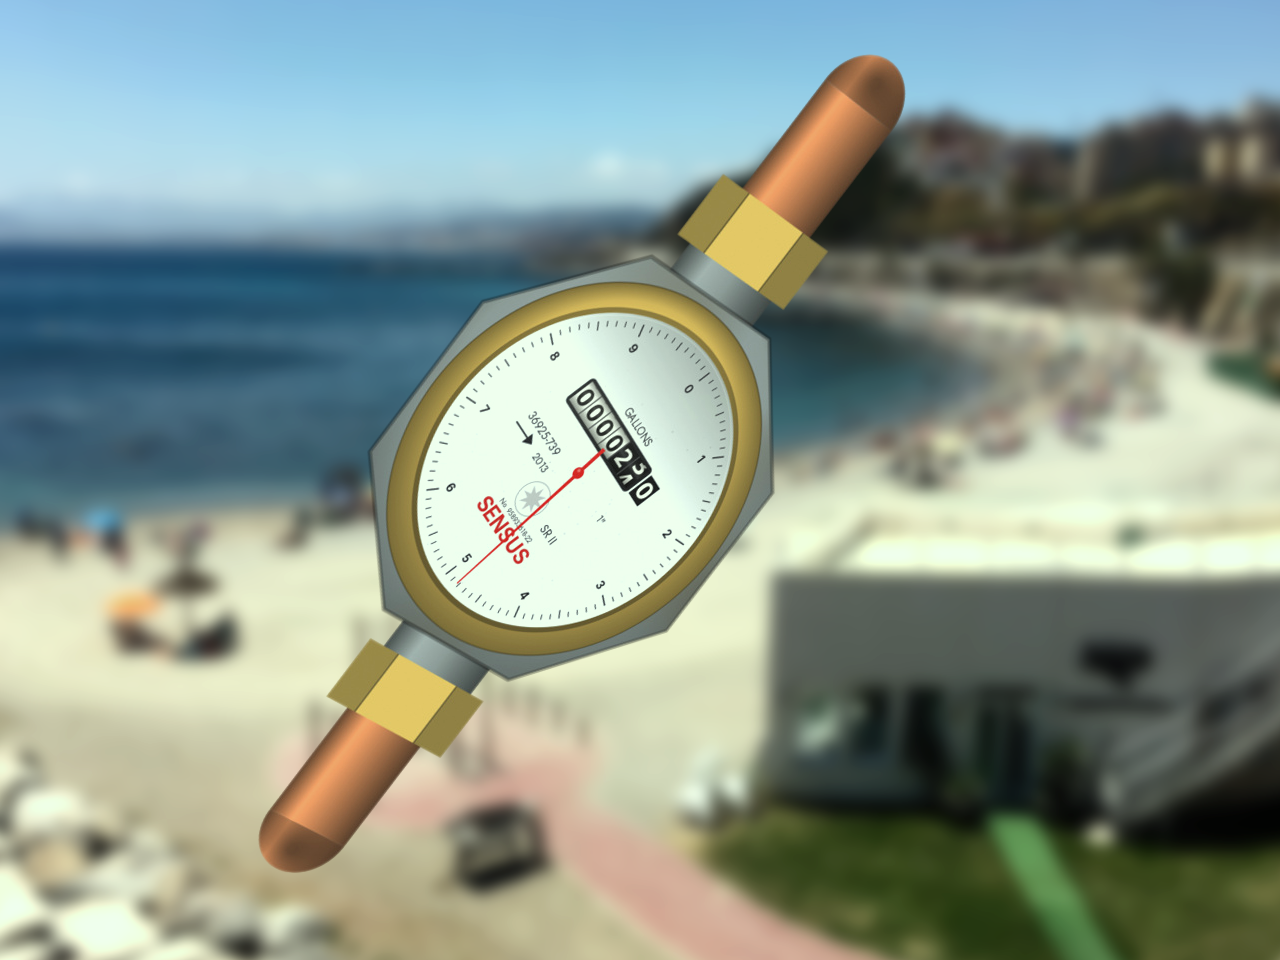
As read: 234.8; gal
